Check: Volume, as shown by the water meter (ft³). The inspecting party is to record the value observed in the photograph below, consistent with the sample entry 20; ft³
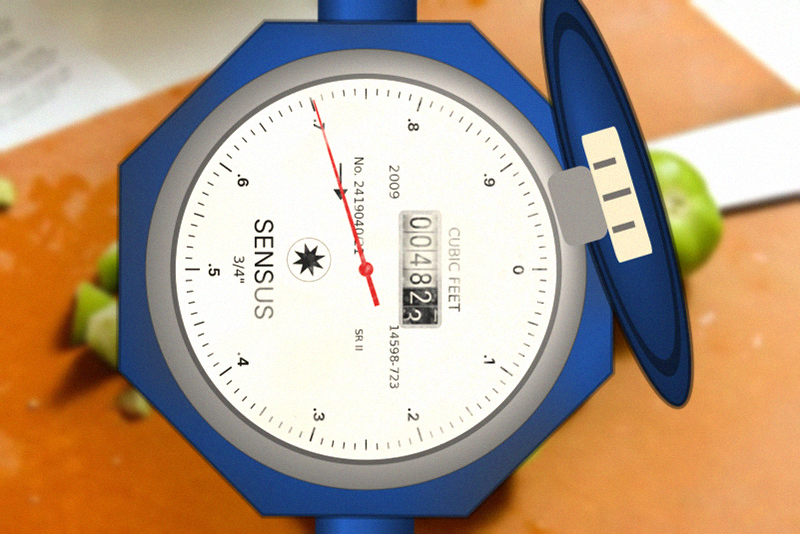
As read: 4822.70; ft³
